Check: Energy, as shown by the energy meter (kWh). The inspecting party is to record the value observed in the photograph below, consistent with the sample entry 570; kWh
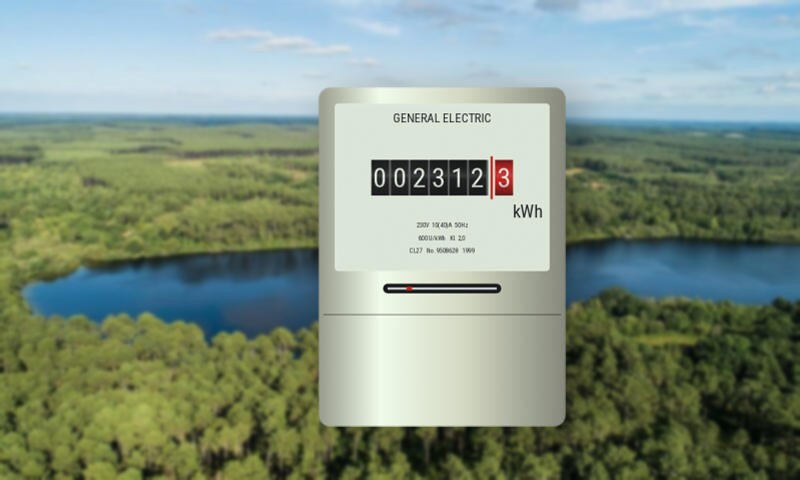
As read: 2312.3; kWh
